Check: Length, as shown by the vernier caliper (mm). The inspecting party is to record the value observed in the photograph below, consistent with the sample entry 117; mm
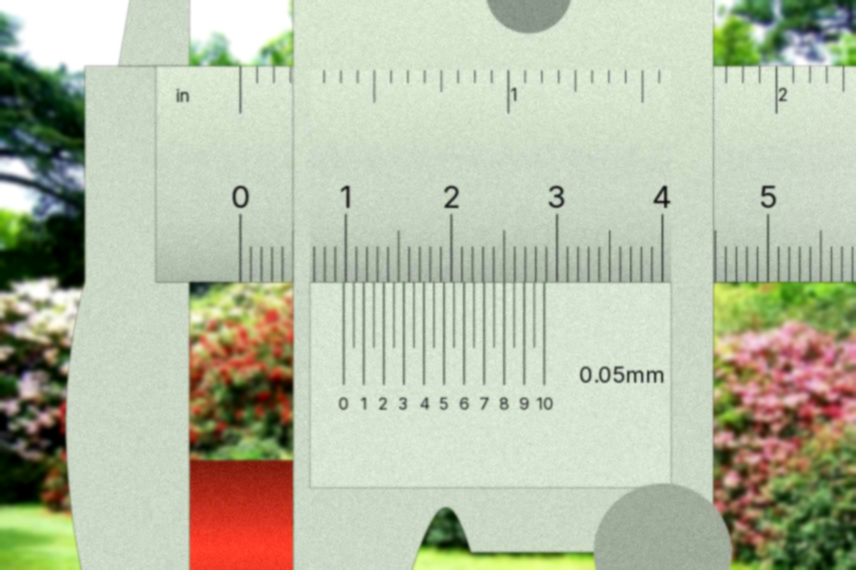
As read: 9.8; mm
